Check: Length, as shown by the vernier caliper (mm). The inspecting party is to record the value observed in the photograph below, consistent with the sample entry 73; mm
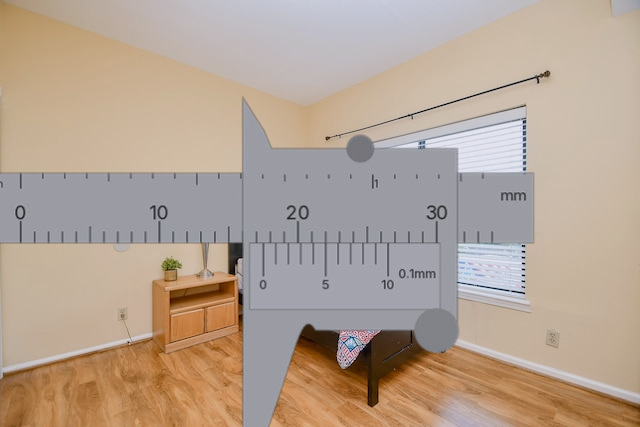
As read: 17.5; mm
